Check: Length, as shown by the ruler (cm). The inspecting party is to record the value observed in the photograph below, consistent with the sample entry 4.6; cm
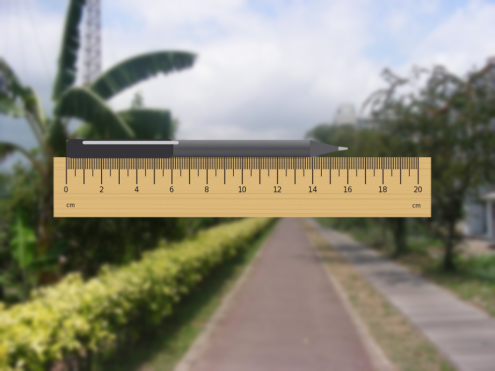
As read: 16; cm
